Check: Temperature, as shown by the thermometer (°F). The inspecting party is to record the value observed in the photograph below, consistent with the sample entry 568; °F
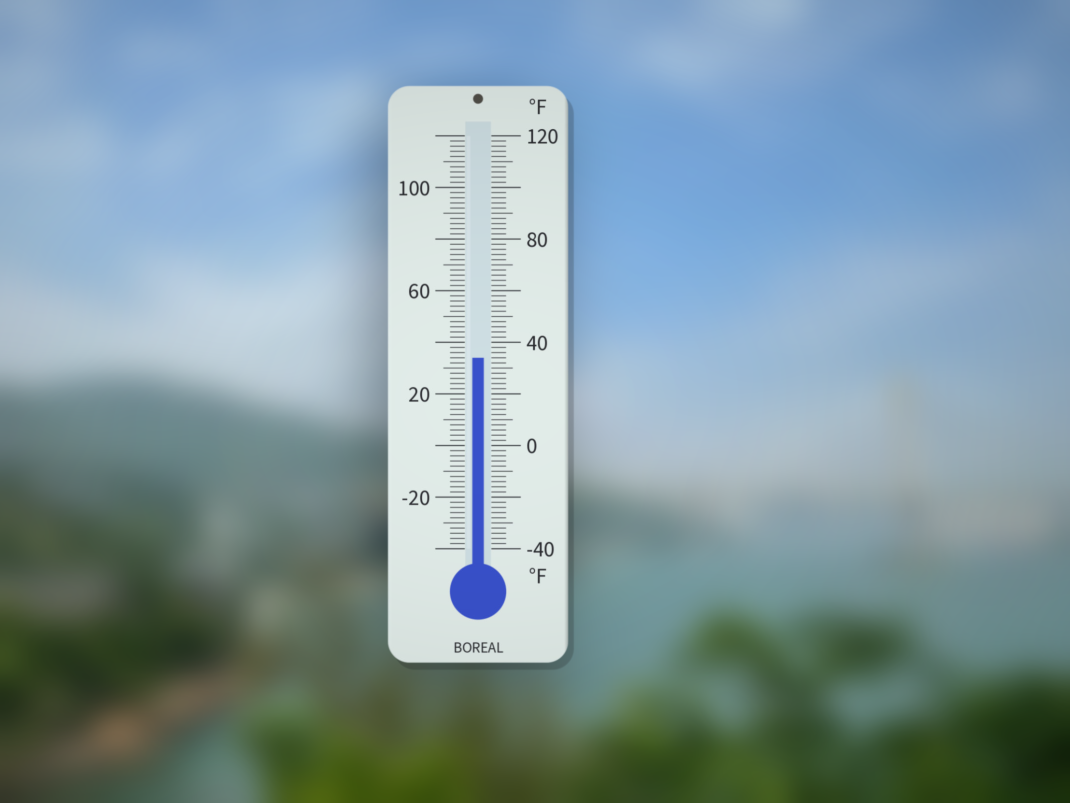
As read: 34; °F
